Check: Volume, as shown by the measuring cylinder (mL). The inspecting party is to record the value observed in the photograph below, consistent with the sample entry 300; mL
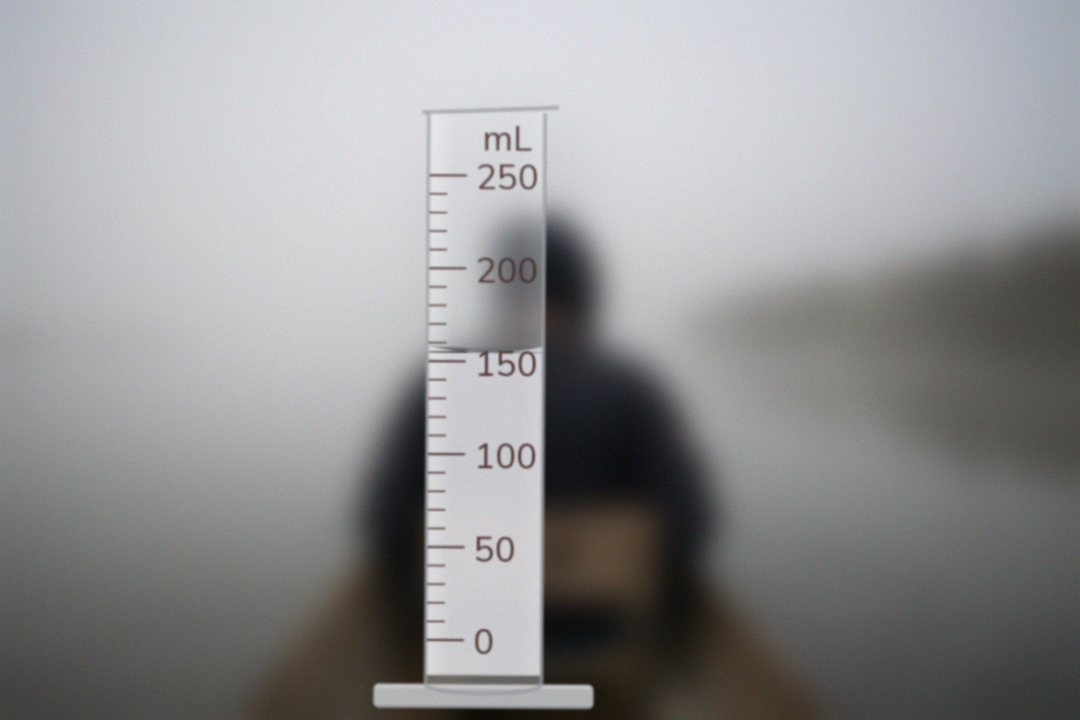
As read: 155; mL
